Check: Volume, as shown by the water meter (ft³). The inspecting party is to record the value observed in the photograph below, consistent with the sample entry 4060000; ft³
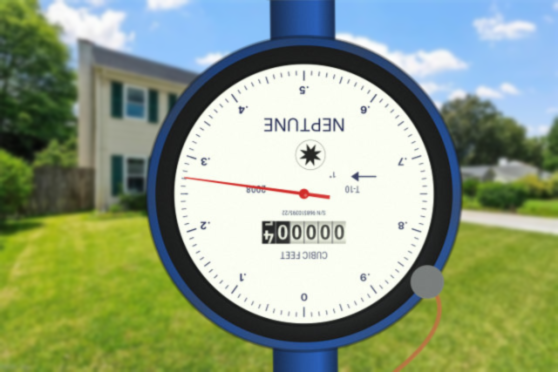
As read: 4.27; ft³
